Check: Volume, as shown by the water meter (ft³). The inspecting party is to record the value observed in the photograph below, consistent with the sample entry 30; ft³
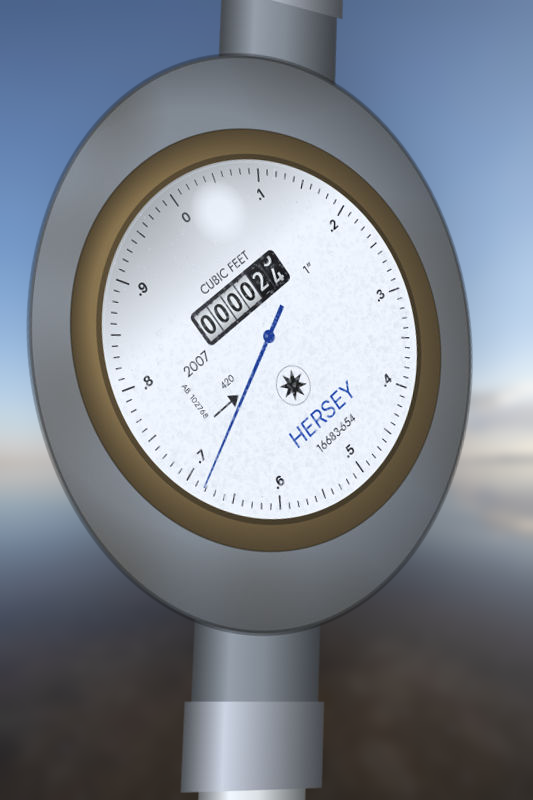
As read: 23.68; ft³
